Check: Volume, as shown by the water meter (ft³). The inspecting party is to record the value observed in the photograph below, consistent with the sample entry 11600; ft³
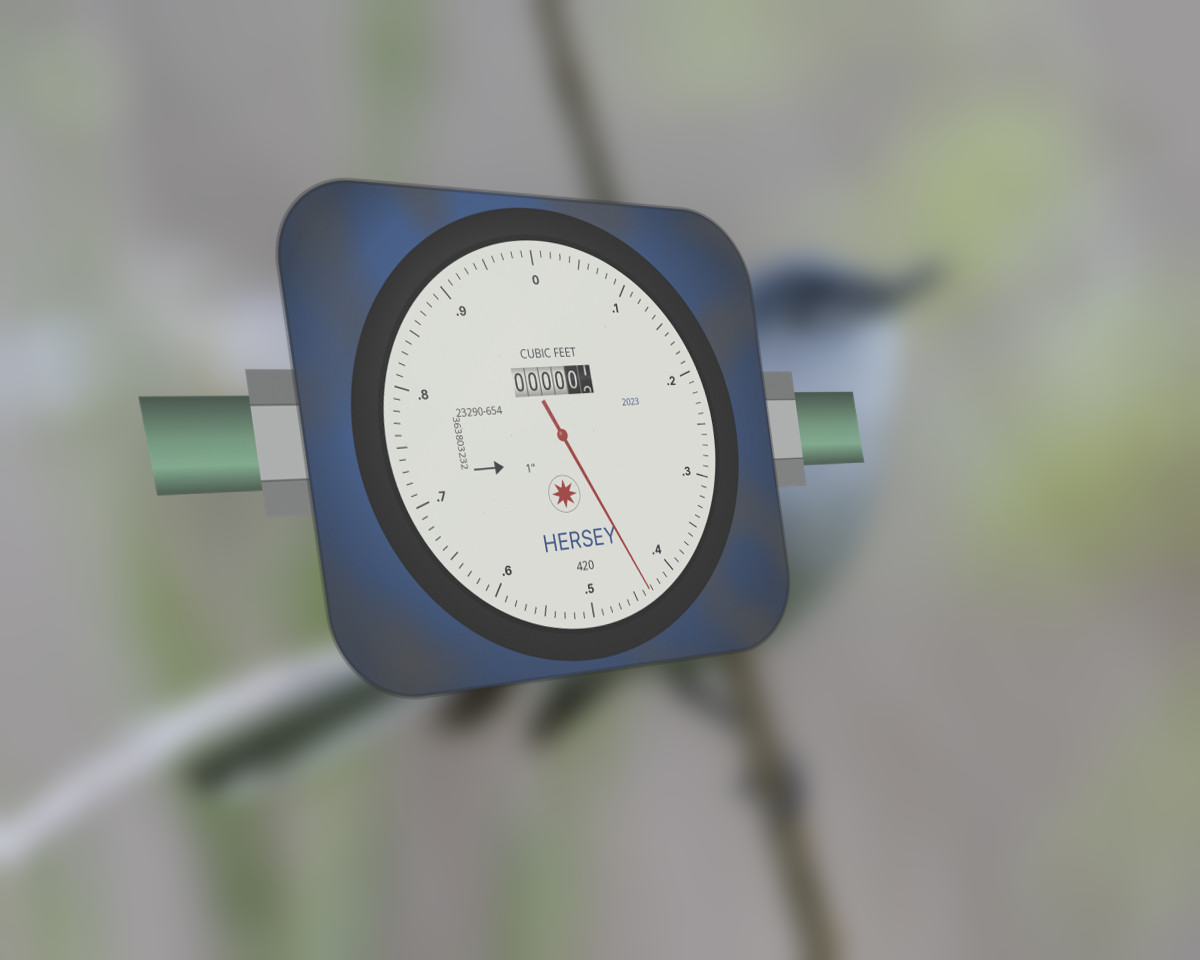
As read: 1.43; ft³
